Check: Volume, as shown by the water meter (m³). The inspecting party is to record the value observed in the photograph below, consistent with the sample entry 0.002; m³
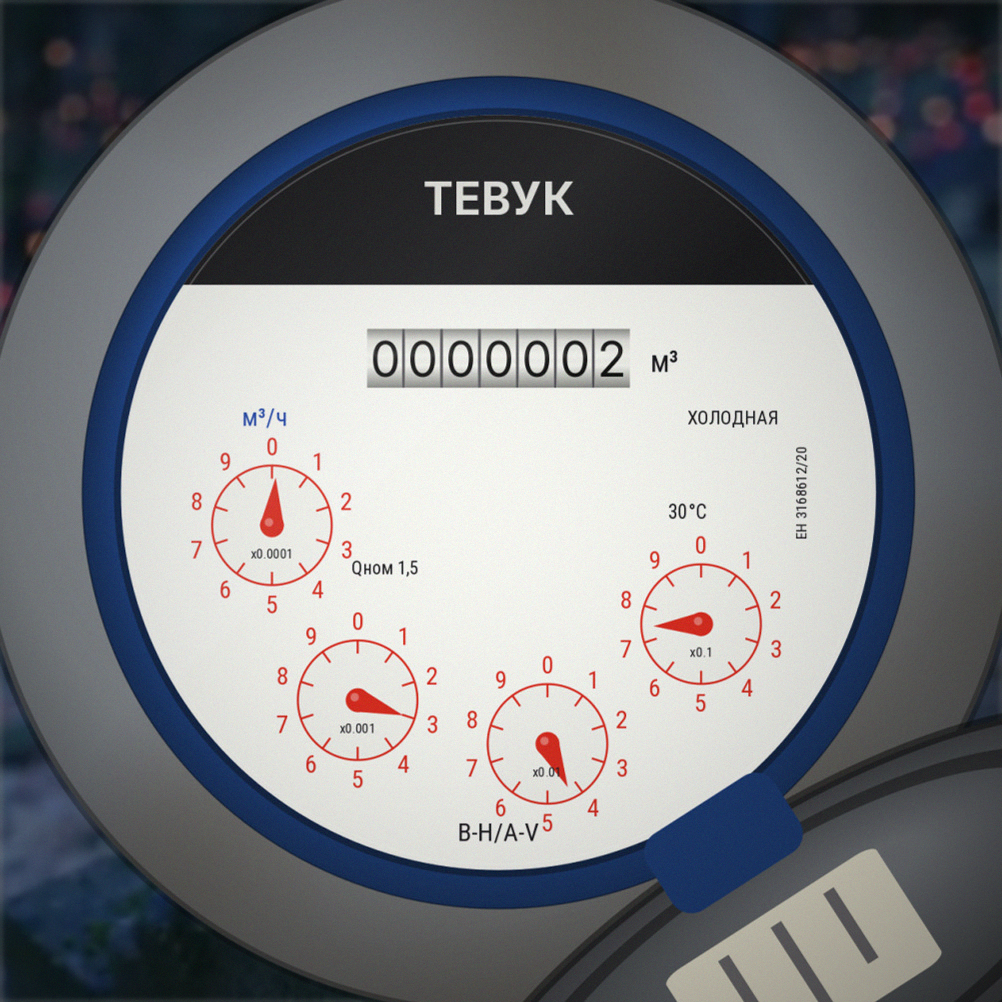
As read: 2.7430; m³
